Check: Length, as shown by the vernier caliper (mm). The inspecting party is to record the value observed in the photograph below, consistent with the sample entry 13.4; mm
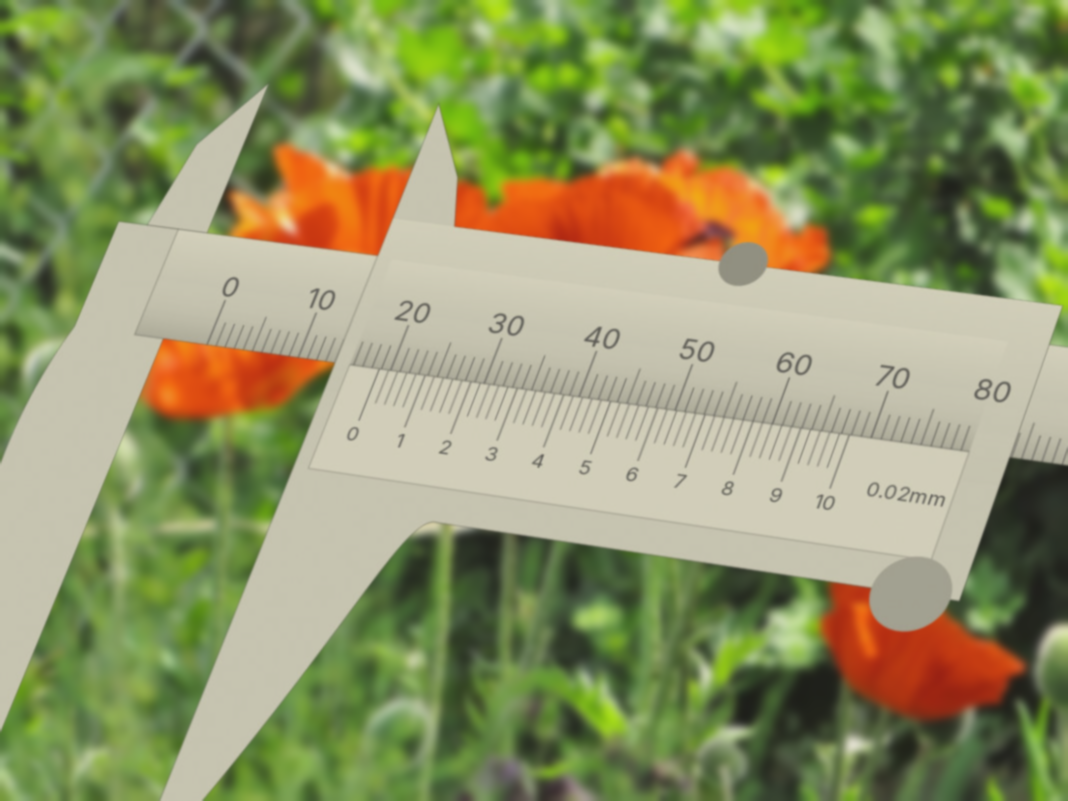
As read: 18.8; mm
